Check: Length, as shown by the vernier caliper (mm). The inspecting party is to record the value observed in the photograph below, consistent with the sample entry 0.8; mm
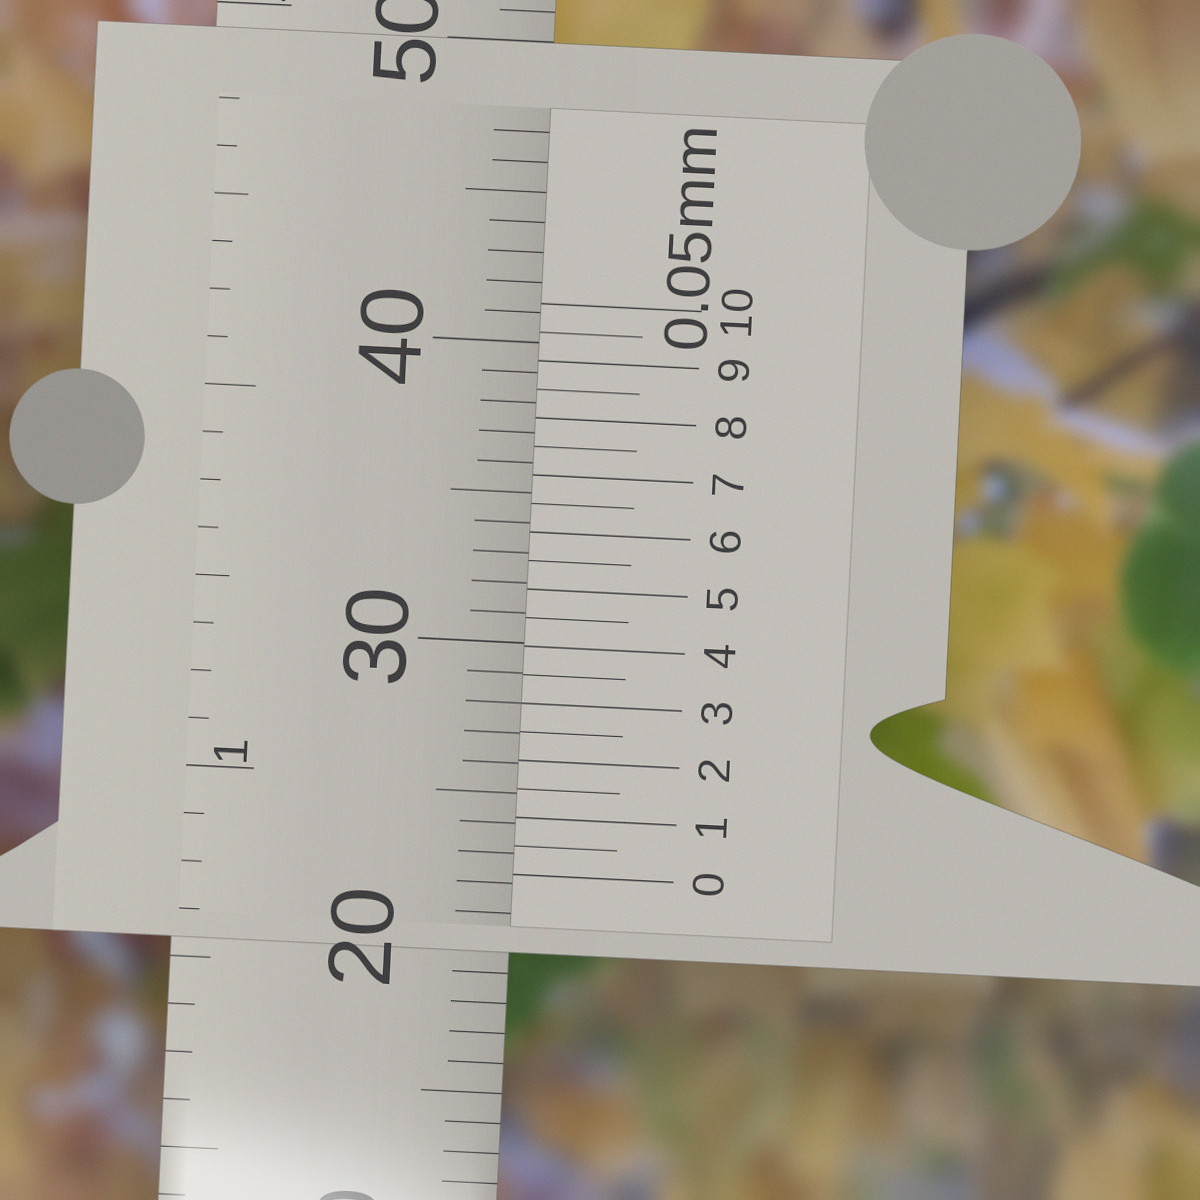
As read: 22.30; mm
